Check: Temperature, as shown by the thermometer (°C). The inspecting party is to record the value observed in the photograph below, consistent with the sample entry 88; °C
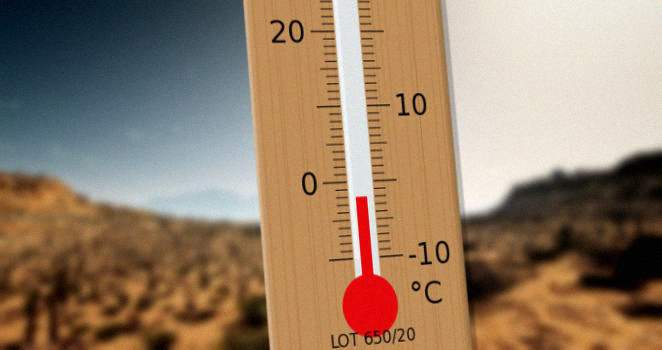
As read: -2; °C
